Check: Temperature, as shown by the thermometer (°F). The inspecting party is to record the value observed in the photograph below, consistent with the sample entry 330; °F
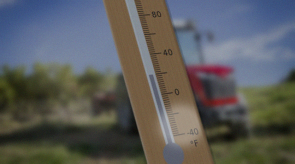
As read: 20; °F
